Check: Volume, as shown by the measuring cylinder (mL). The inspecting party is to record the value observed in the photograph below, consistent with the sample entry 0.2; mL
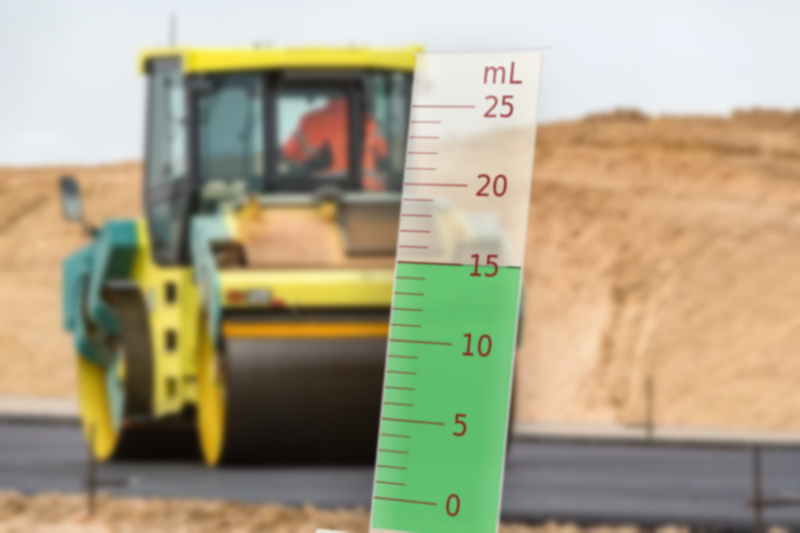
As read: 15; mL
